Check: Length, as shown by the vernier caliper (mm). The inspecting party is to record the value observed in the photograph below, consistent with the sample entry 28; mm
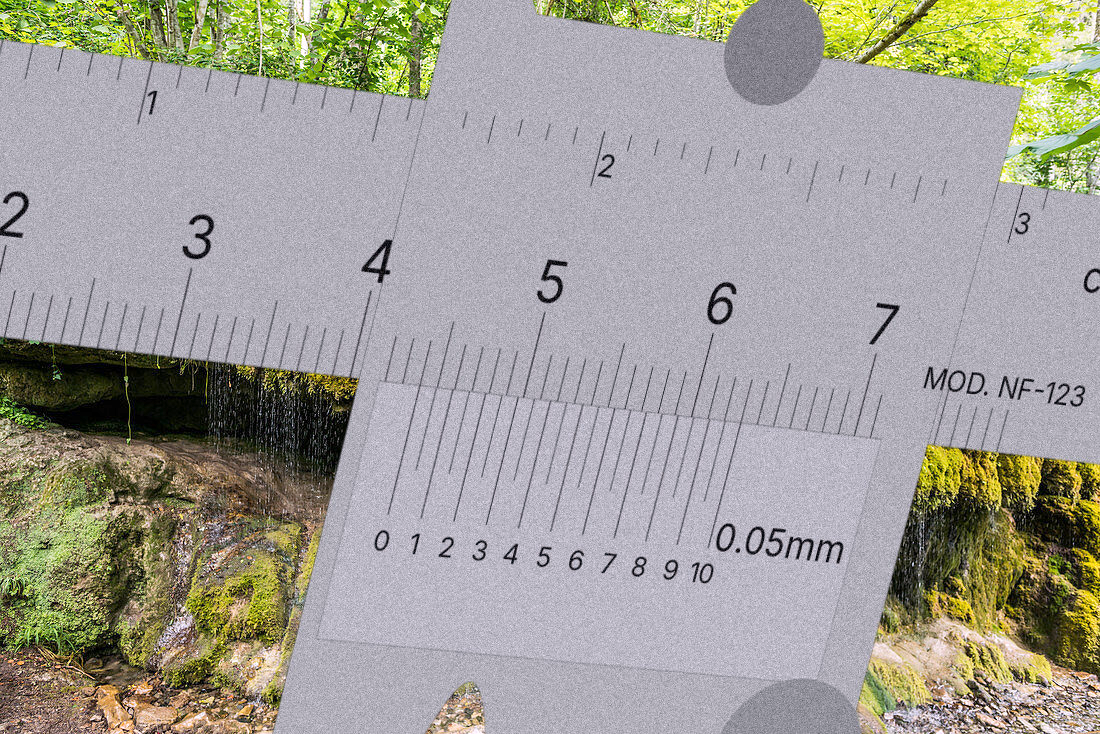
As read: 44.0; mm
